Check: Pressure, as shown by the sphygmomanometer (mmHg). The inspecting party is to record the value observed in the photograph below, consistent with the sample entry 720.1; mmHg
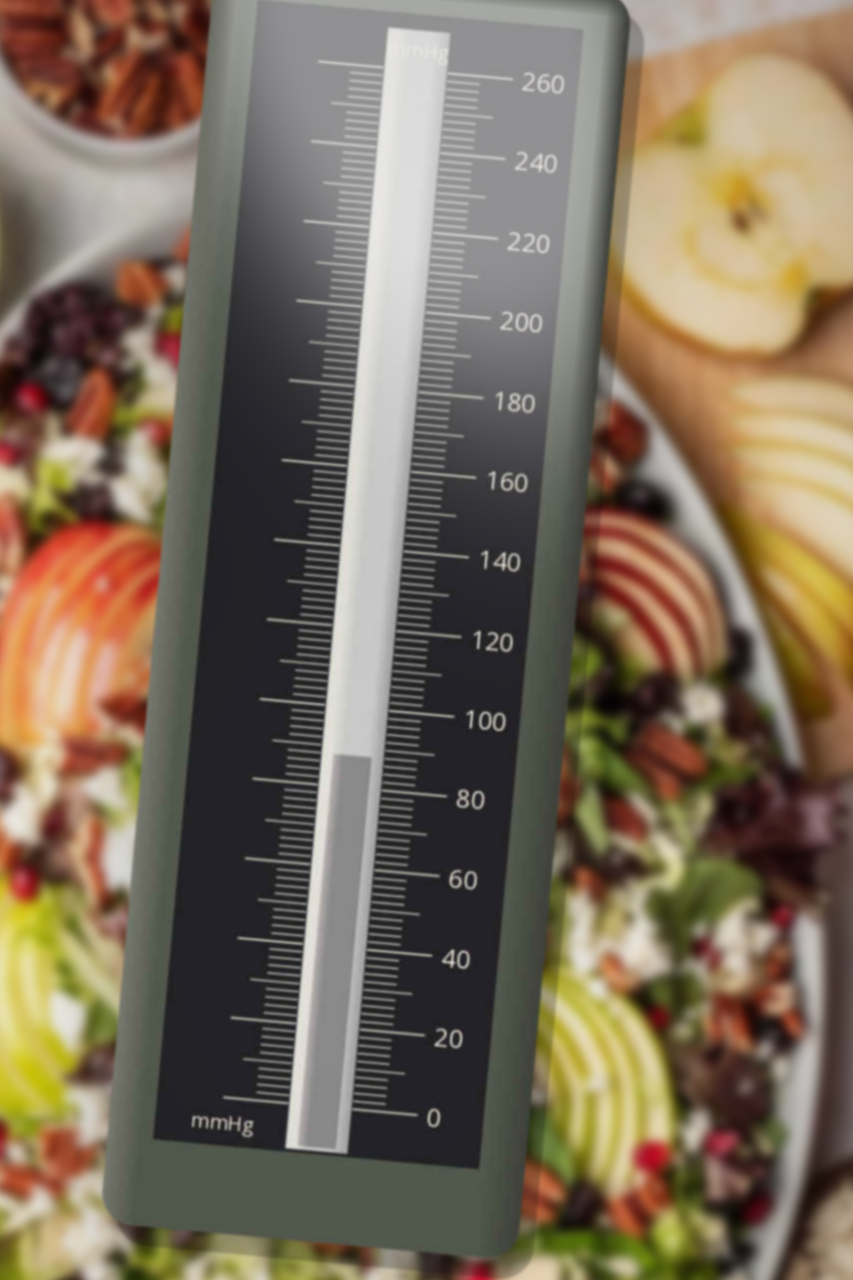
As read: 88; mmHg
